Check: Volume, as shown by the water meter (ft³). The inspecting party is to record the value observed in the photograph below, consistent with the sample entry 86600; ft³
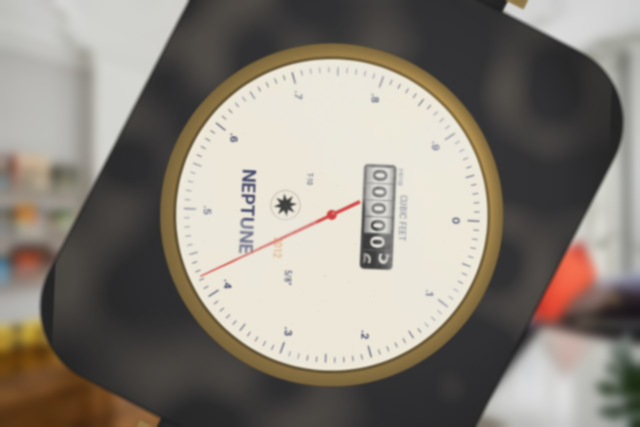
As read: 5.42; ft³
